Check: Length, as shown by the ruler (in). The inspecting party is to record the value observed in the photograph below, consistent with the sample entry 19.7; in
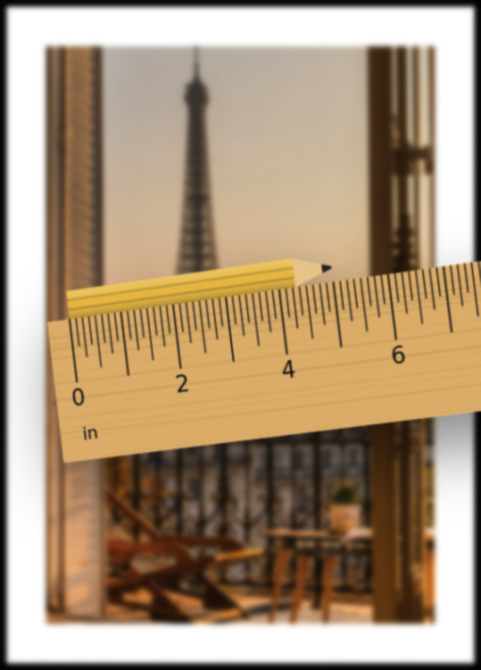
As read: 5; in
